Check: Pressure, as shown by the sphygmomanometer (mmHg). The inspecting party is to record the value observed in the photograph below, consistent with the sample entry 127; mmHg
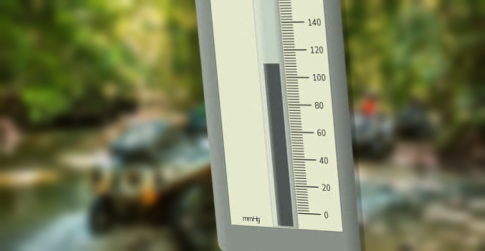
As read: 110; mmHg
